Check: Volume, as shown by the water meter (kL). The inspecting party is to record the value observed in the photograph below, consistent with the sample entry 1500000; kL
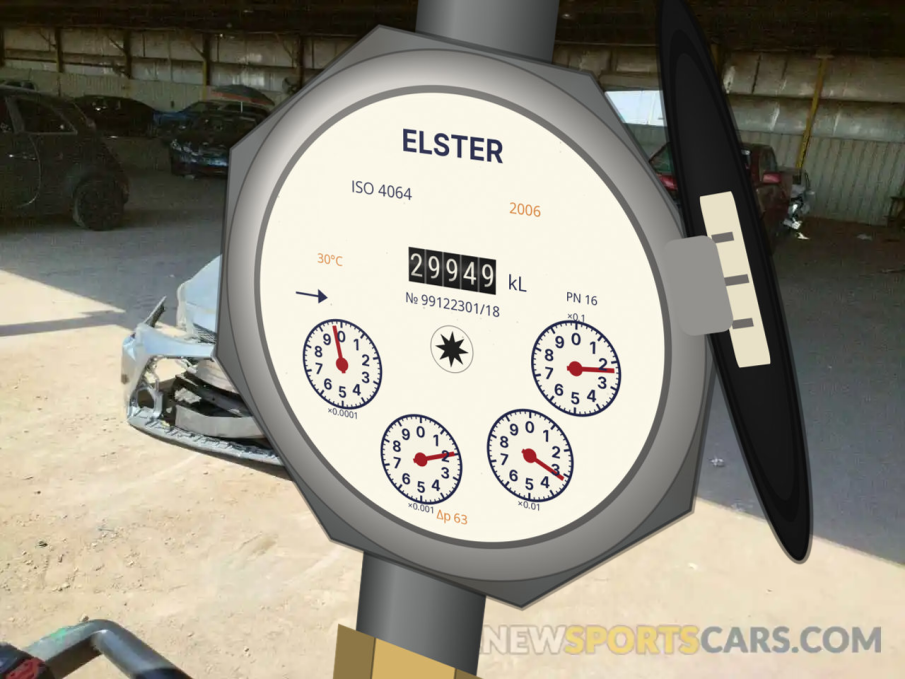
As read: 29949.2319; kL
